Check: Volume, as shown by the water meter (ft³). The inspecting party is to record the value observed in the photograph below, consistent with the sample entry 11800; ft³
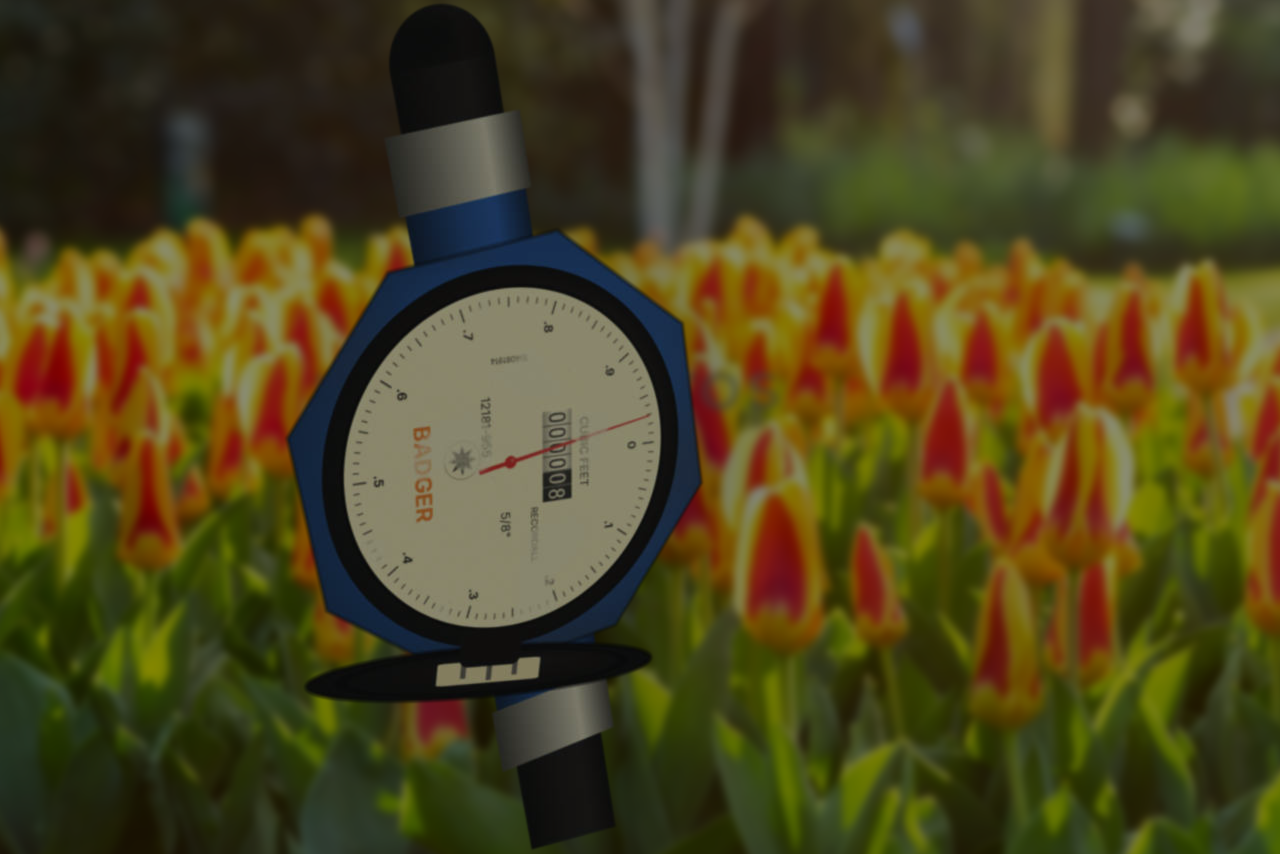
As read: 7.97; ft³
